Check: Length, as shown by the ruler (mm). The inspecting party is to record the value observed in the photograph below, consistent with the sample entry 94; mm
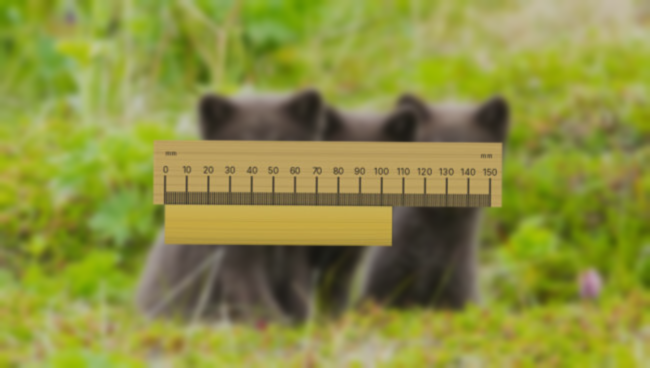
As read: 105; mm
